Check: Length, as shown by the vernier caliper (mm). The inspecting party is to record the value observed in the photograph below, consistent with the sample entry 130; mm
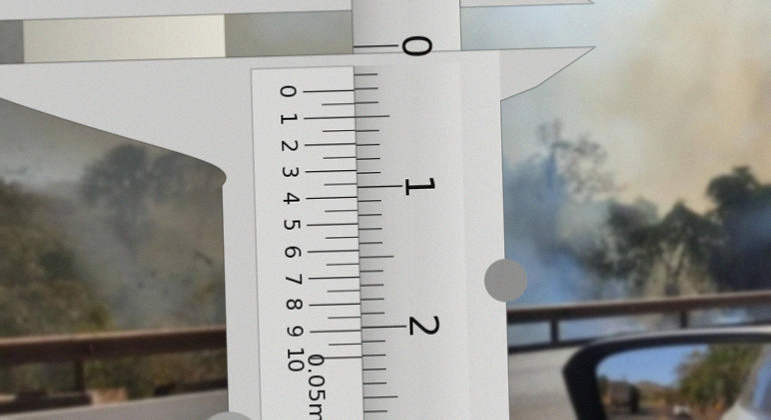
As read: 3.1; mm
